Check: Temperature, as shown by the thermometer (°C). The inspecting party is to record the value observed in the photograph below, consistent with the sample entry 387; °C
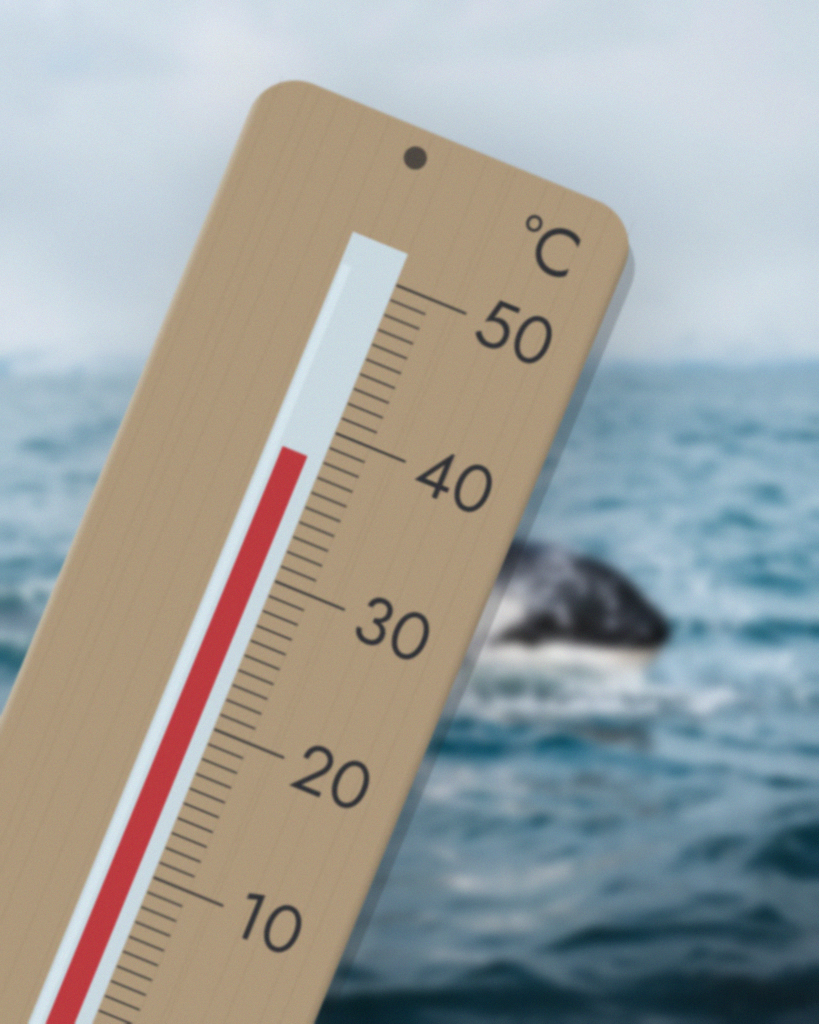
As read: 38; °C
